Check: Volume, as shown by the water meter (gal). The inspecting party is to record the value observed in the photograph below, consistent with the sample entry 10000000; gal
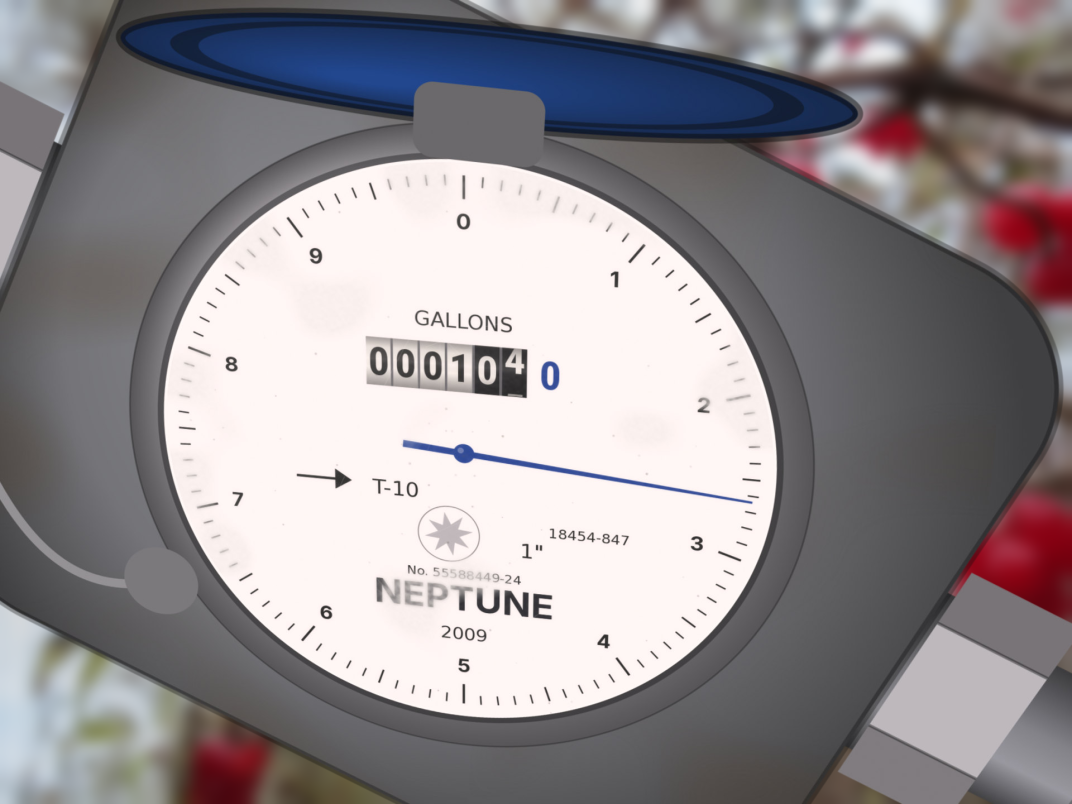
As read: 1042.6; gal
